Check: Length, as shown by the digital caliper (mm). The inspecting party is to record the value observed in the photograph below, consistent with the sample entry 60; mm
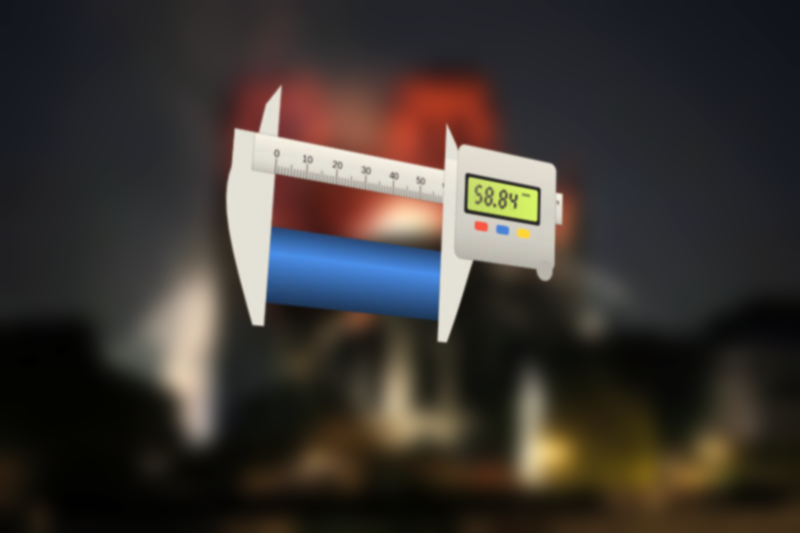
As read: 58.84; mm
